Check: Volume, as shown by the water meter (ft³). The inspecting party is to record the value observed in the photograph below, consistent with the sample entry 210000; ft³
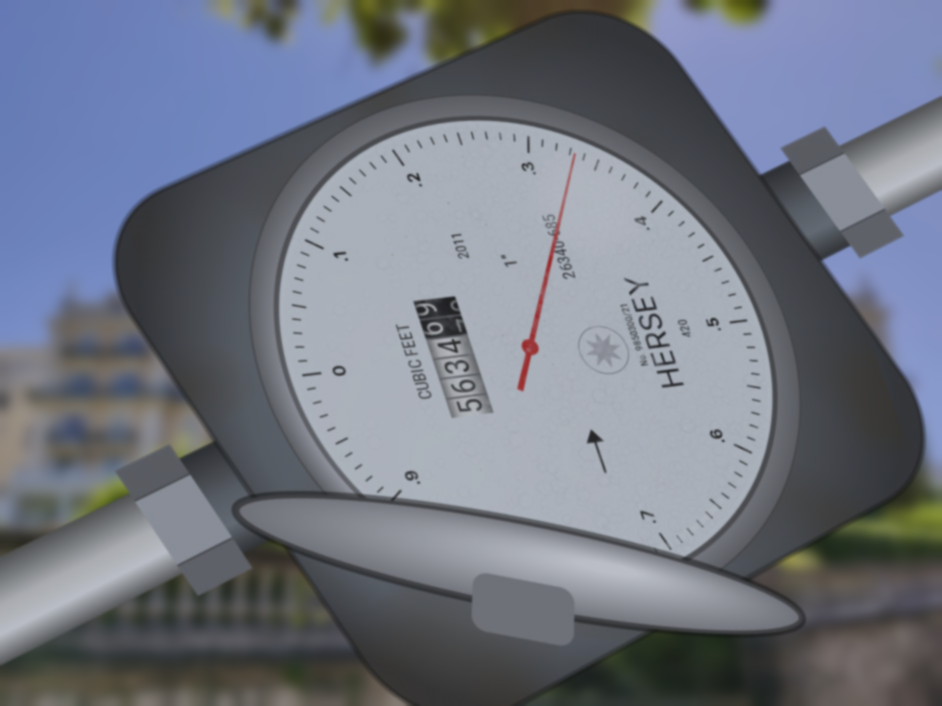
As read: 563469.33; ft³
